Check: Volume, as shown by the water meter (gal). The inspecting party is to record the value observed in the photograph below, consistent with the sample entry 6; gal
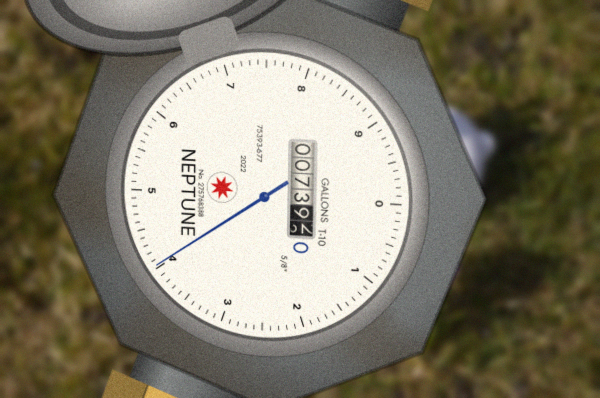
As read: 73924.0; gal
